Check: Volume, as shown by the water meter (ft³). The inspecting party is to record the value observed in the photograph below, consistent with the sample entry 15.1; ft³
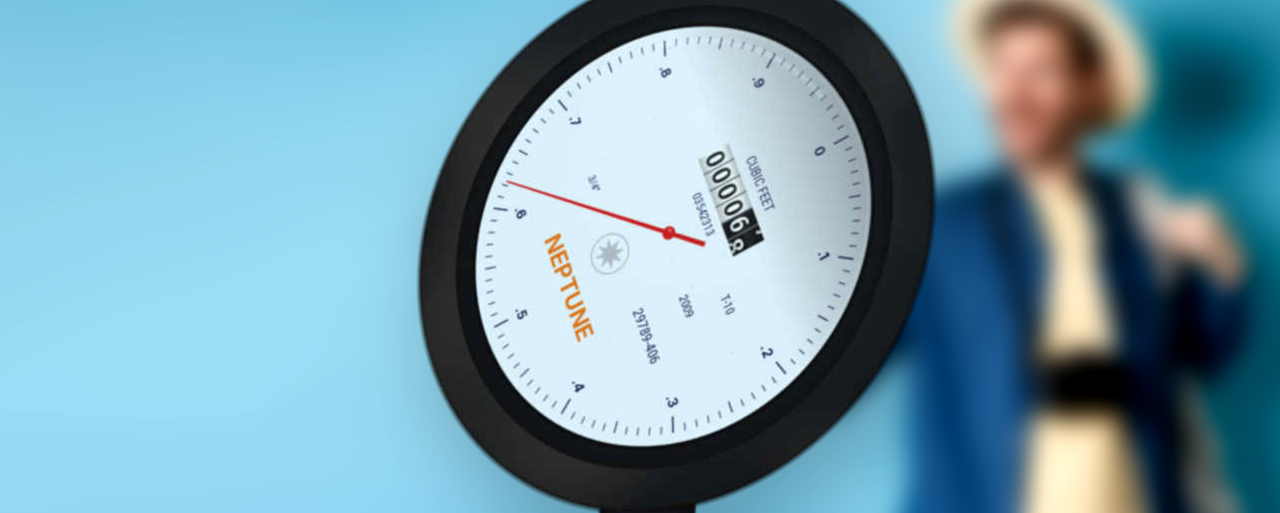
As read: 67.62; ft³
